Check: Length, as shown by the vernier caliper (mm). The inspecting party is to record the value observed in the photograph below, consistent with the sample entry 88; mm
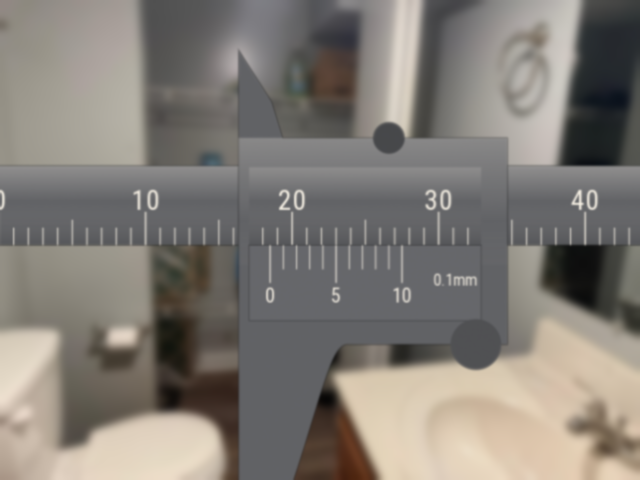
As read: 18.5; mm
